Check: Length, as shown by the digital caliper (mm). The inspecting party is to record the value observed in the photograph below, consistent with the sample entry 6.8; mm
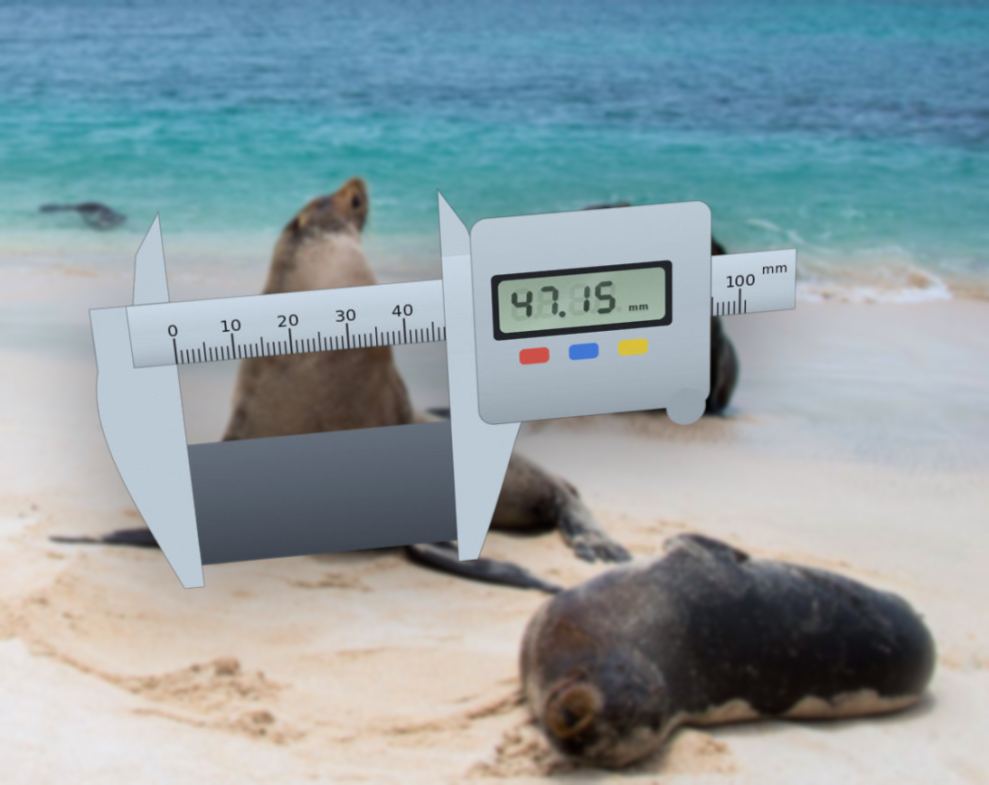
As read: 47.15; mm
